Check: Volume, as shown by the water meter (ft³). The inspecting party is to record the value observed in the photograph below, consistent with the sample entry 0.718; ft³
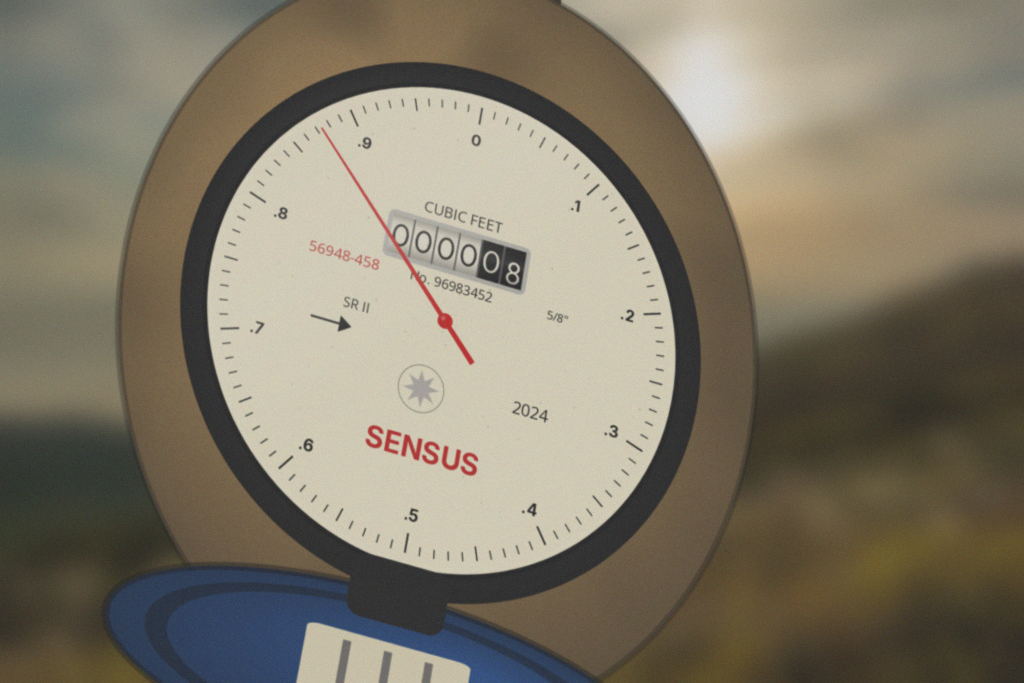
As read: 7.87; ft³
